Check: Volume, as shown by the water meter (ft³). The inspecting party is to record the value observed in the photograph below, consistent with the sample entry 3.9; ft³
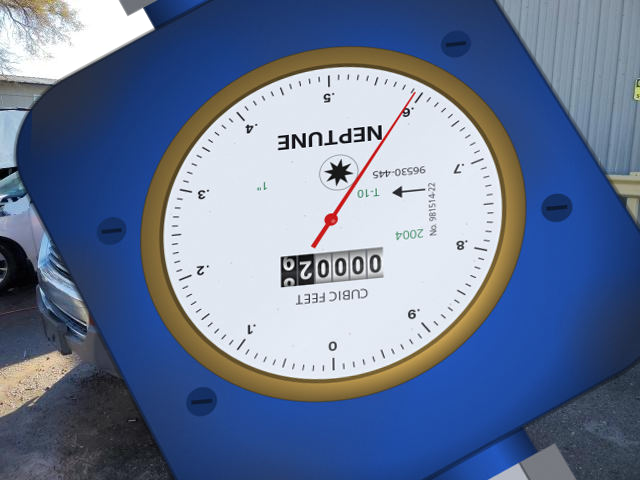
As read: 28.59; ft³
